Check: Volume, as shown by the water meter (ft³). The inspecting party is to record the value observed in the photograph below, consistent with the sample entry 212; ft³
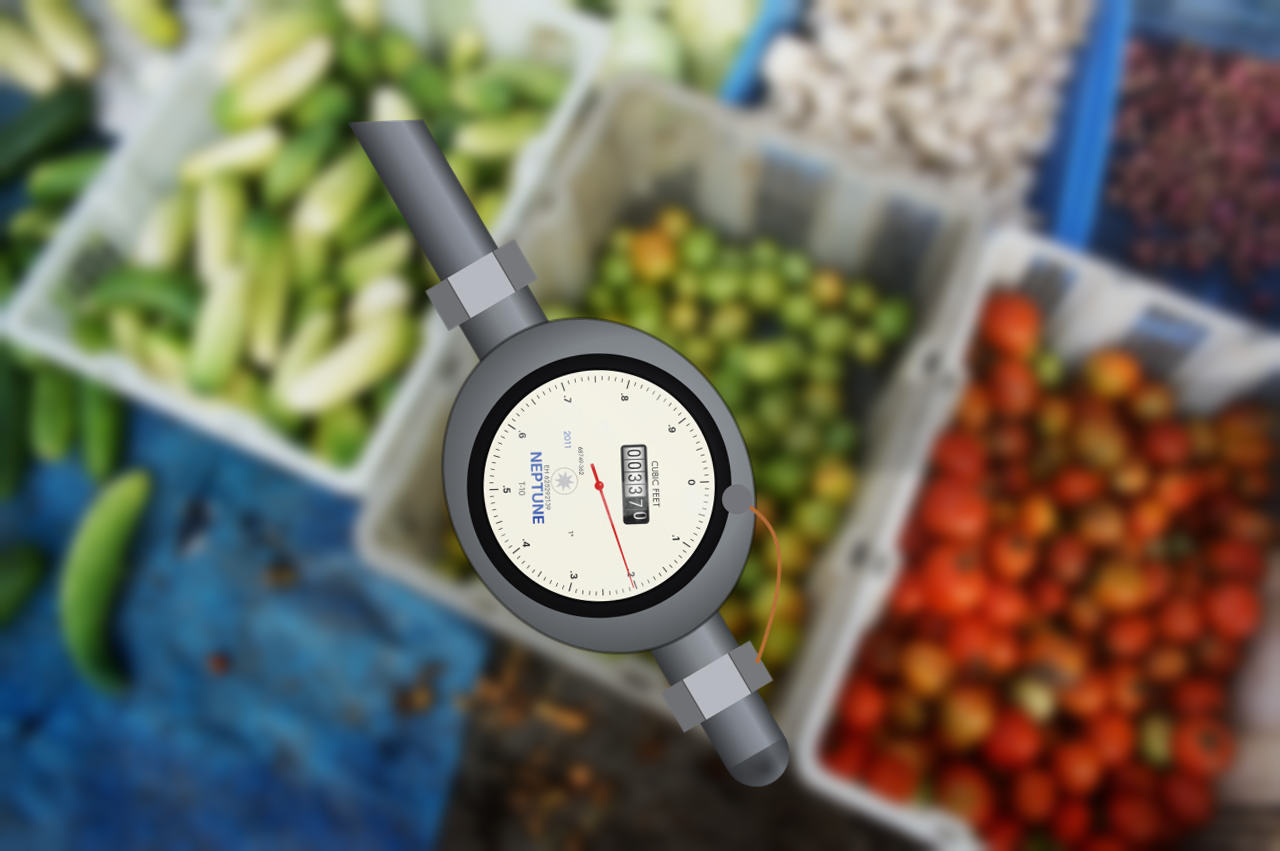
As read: 3370.20; ft³
